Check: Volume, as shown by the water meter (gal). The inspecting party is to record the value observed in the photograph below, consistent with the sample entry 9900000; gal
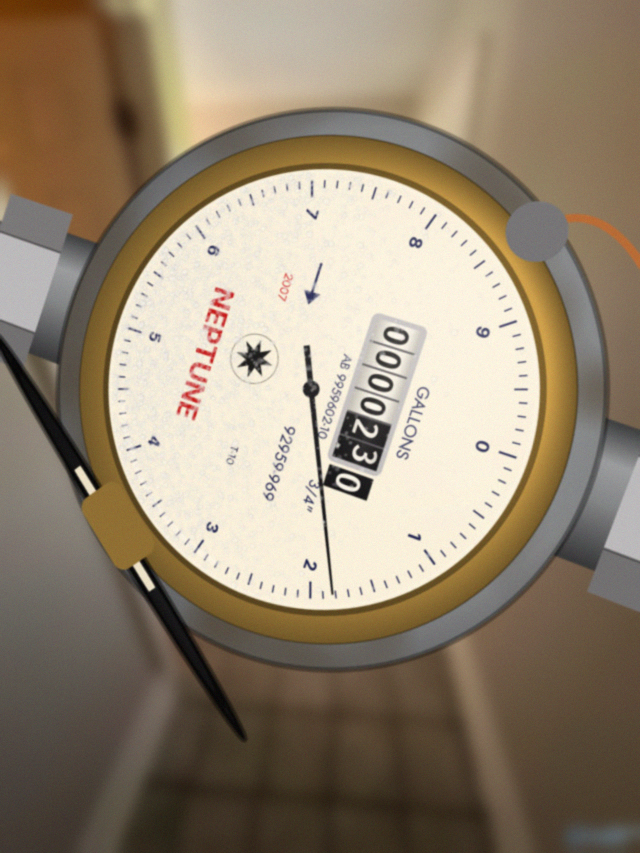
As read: 231.8; gal
